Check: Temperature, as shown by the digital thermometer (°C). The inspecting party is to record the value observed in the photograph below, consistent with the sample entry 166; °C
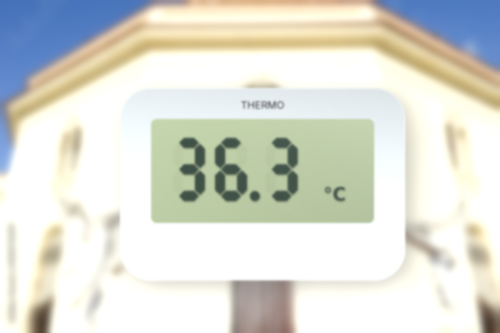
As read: 36.3; °C
